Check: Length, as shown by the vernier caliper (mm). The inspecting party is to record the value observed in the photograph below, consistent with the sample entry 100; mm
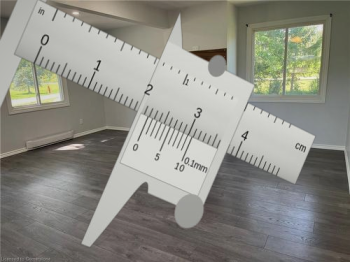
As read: 21.8; mm
